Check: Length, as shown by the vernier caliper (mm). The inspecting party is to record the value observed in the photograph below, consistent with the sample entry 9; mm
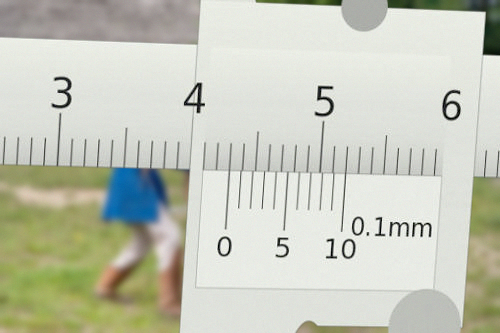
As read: 43.0; mm
